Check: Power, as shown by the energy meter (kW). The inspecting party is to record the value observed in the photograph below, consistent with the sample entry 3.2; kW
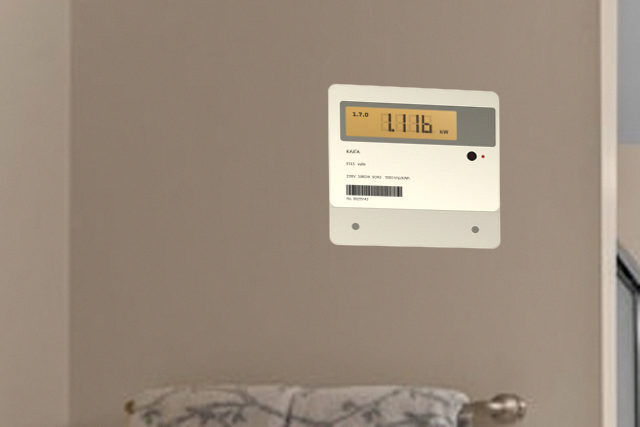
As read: 1.116; kW
